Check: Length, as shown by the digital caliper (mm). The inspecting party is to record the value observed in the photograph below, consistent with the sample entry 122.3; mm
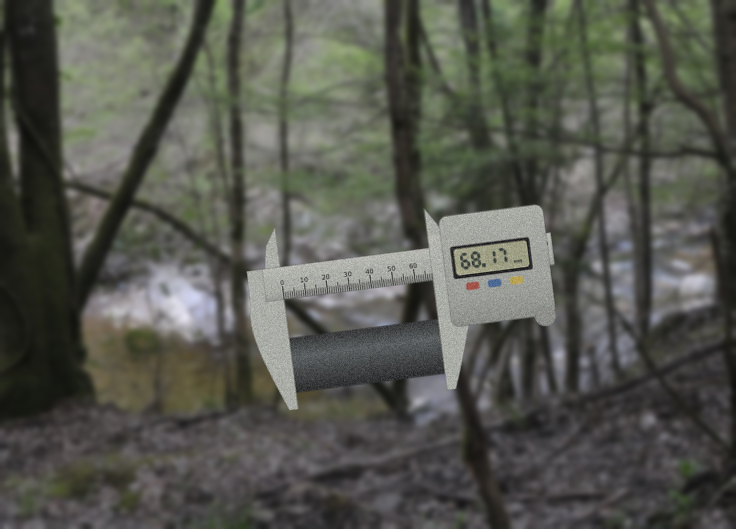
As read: 68.17; mm
